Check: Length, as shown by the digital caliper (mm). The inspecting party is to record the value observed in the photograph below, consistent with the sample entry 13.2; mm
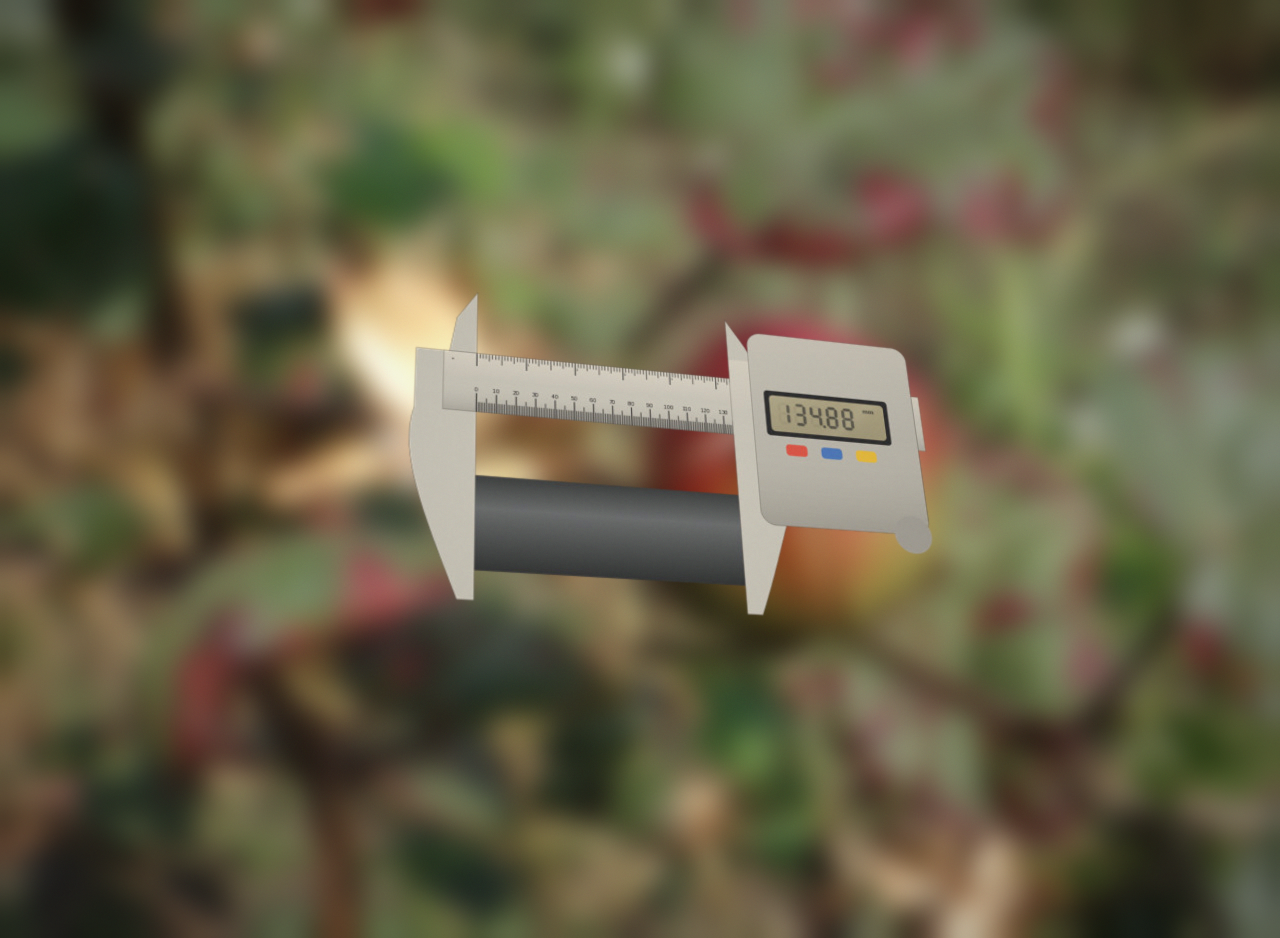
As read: 134.88; mm
